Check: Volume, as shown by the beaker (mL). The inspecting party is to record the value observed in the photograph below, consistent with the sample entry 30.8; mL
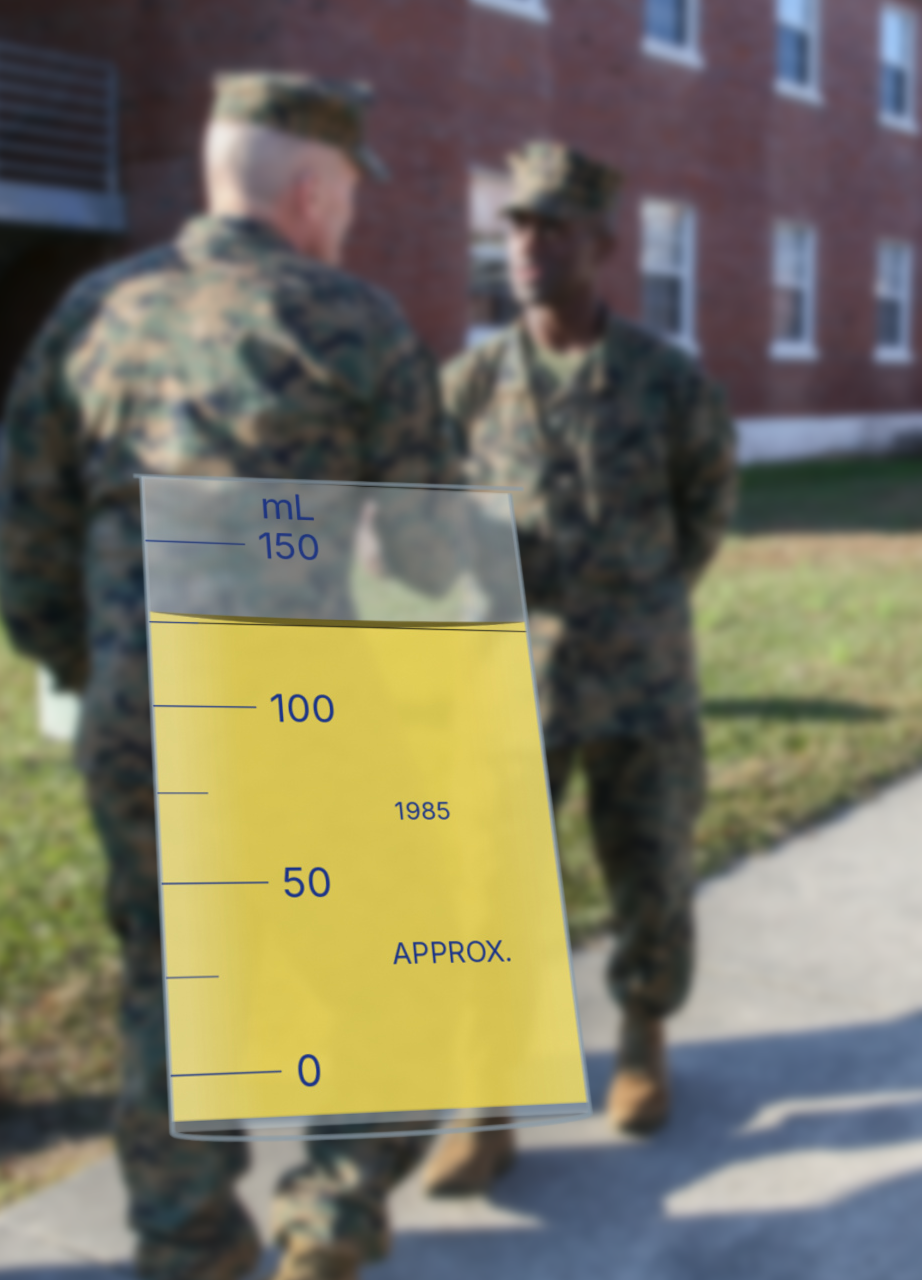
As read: 125; mL
